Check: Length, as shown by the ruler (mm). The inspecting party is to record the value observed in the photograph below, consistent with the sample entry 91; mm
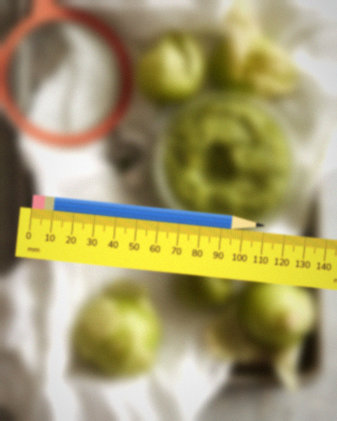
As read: 110; mm
